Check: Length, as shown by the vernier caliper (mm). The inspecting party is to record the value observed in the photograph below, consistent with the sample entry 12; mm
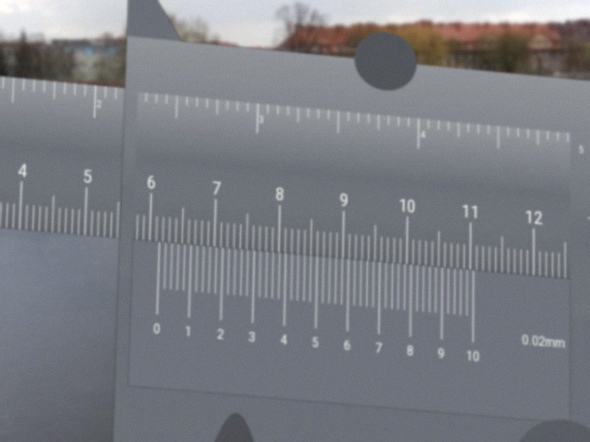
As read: 61.5; mm
